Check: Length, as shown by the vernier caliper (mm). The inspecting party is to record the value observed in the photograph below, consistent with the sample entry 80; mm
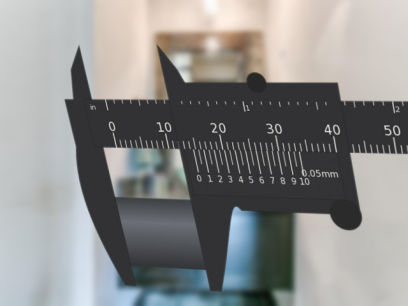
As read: 14.6; mm
